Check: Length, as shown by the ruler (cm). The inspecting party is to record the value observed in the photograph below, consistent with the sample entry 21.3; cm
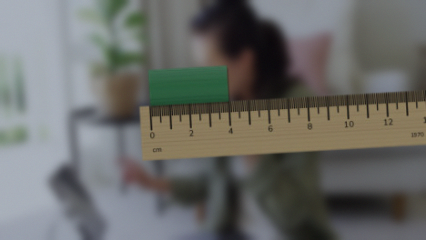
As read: 4; cm
